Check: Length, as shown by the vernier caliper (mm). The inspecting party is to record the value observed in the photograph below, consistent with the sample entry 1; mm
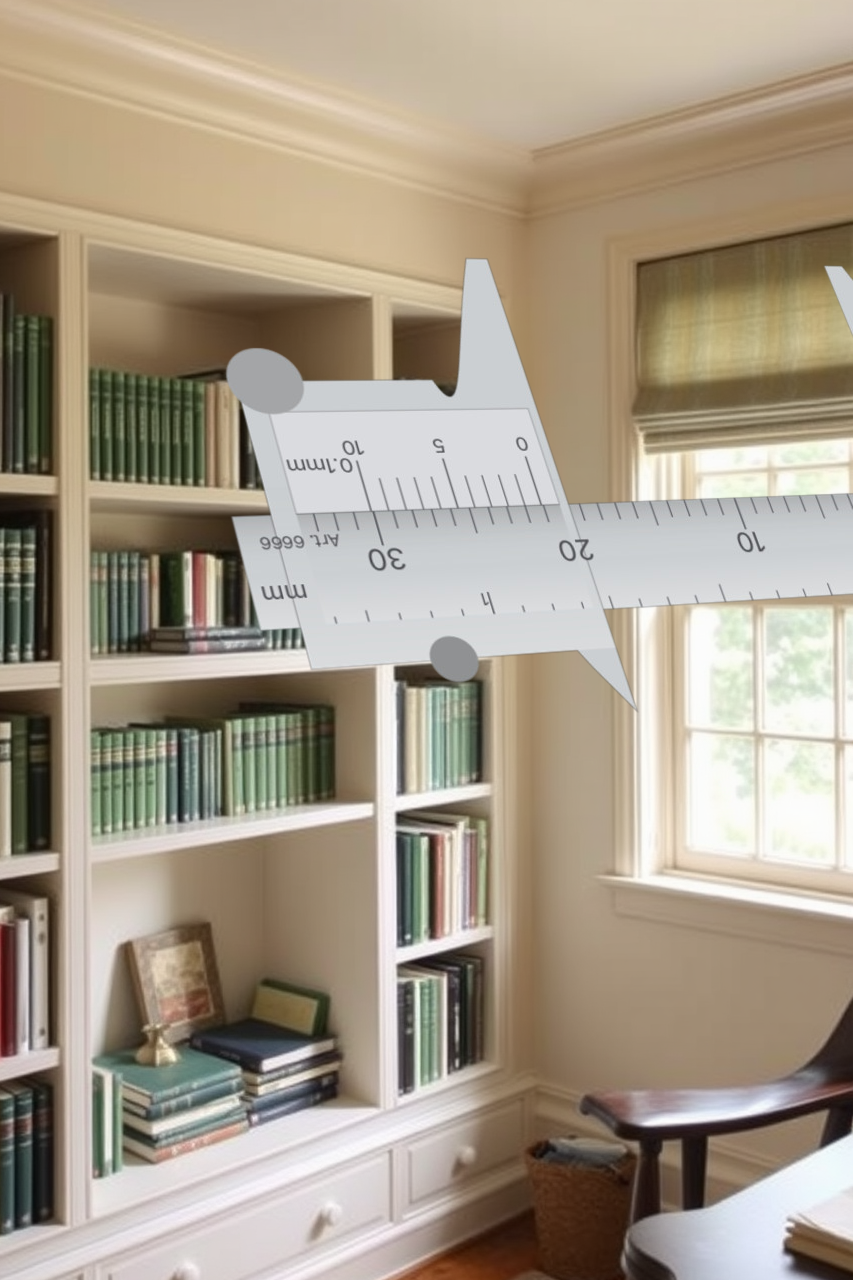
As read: 21.1; mm
